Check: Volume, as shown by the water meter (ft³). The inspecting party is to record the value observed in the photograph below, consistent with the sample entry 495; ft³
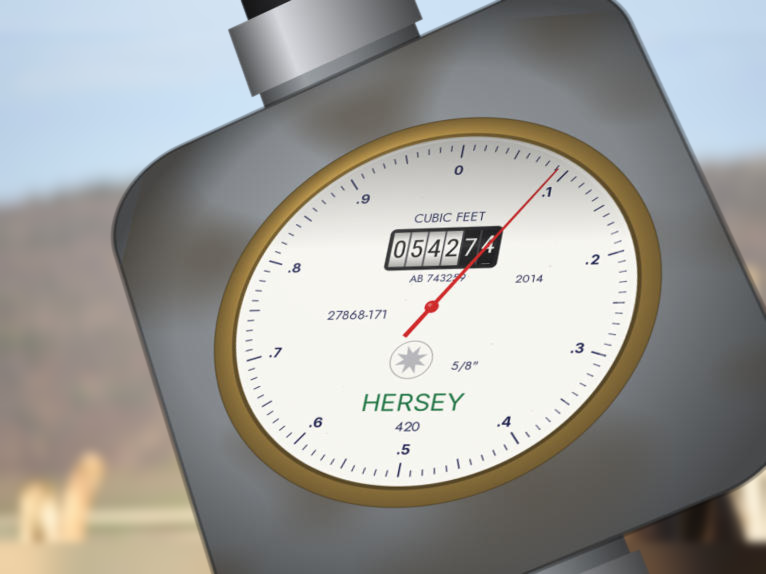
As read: 54274.09; ft³
